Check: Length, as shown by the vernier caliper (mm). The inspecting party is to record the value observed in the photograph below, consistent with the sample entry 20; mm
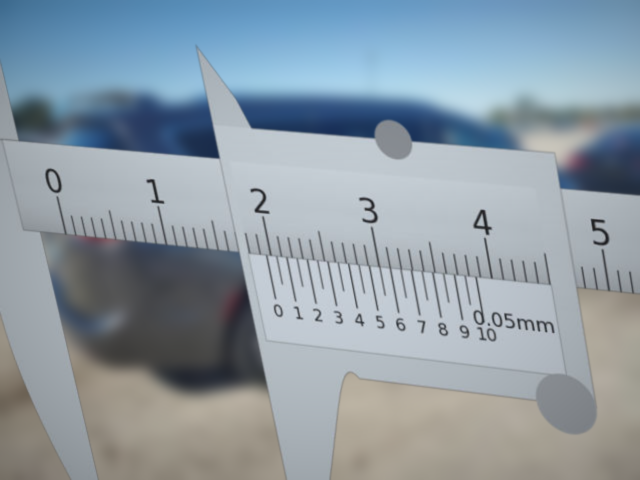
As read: 19.6; mm
